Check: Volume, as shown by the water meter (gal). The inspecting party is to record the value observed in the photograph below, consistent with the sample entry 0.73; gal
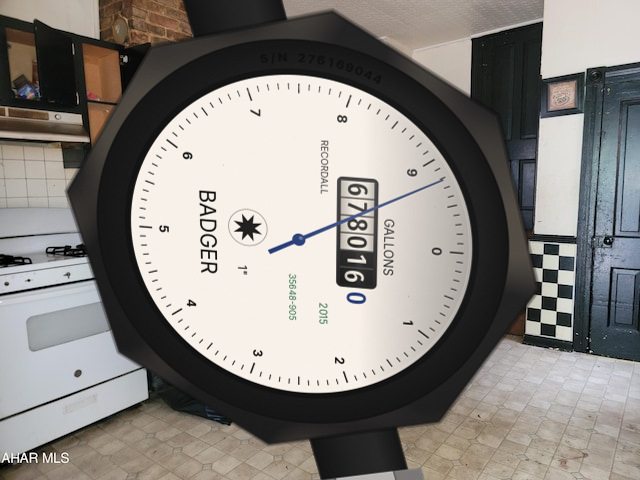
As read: 6780159.2; gal
